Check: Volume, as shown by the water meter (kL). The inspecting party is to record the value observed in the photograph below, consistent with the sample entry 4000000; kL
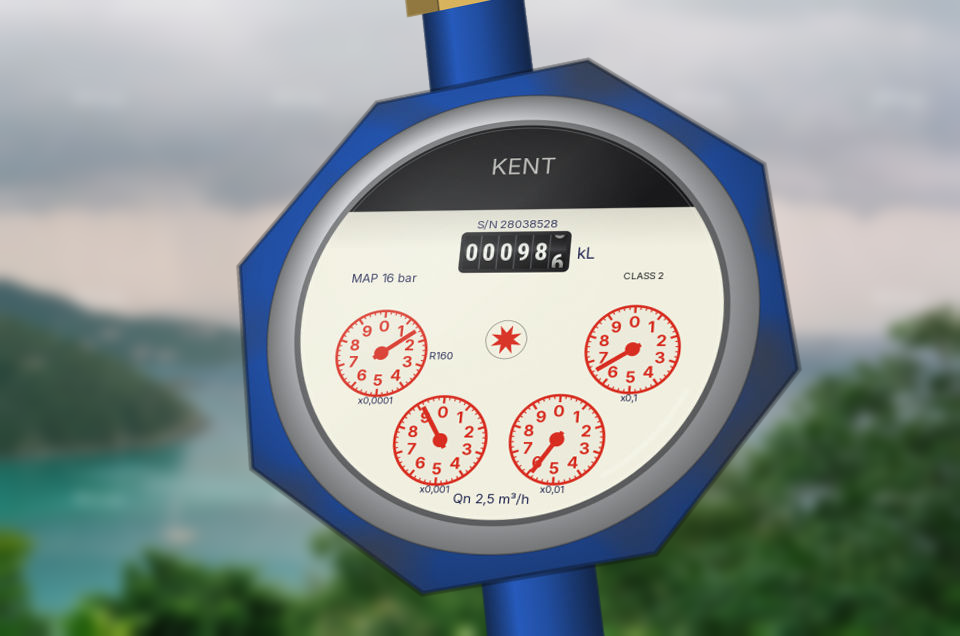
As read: 985.6591; kL
